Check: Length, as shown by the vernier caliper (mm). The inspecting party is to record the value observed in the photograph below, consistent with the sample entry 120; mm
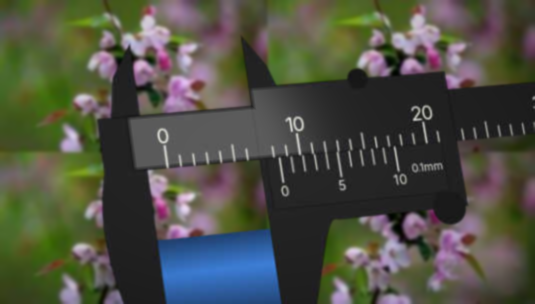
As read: 8.4; mm
